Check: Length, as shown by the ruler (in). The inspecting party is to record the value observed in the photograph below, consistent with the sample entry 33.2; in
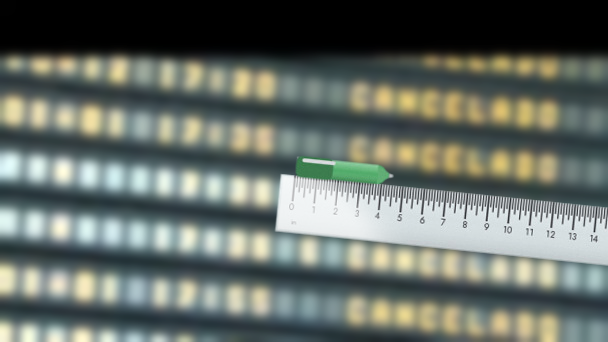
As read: 4.5; in
